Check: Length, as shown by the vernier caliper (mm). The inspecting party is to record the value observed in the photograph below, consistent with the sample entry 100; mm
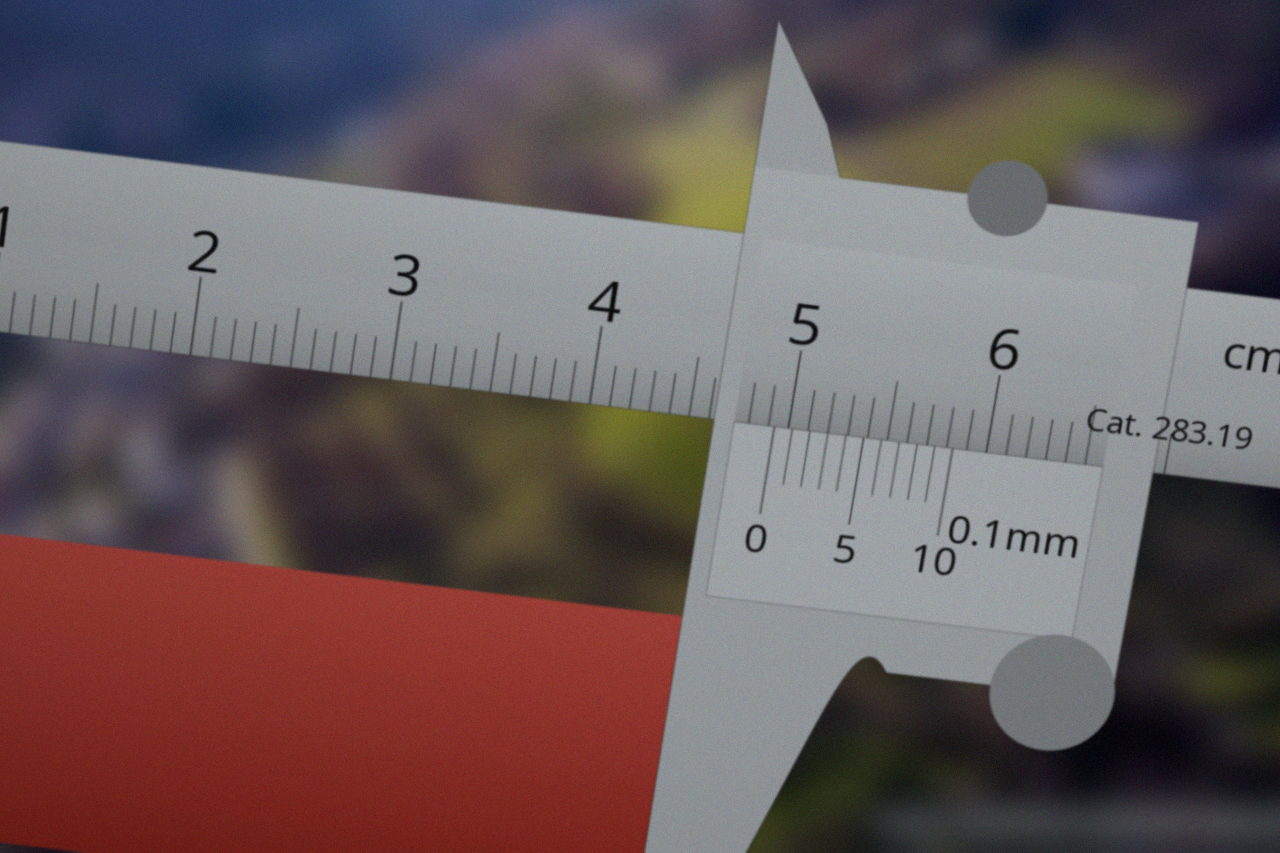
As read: 49.3; mm
